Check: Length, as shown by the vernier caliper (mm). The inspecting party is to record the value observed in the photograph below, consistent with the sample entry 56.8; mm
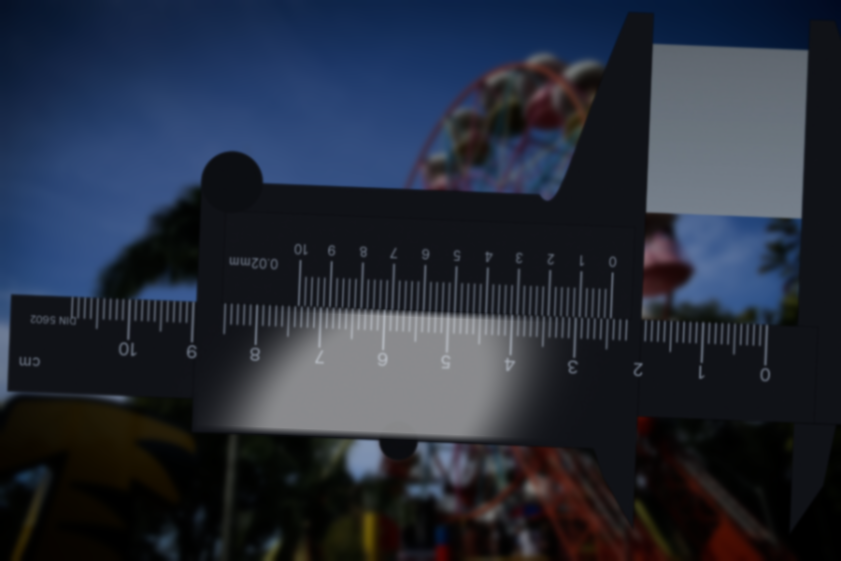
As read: 24.5; mm
